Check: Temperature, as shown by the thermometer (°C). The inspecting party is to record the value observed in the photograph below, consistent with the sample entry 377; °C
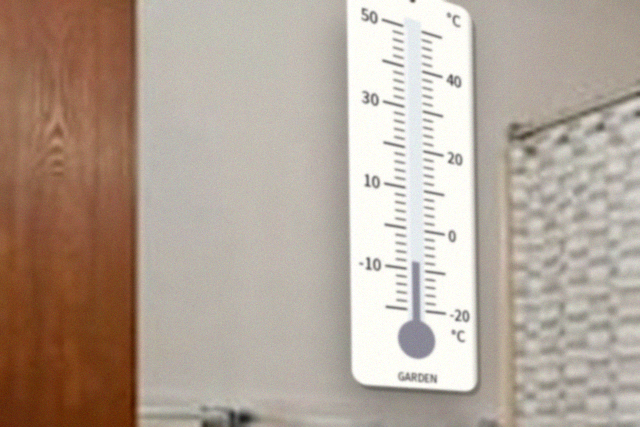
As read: -8; °C
